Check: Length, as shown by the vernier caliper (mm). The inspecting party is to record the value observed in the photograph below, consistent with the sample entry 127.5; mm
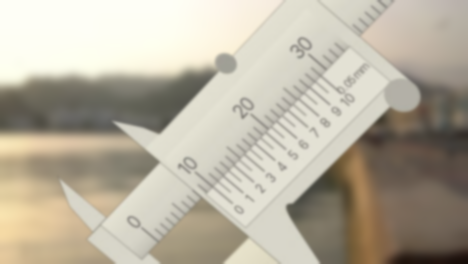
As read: 10.0; mm
